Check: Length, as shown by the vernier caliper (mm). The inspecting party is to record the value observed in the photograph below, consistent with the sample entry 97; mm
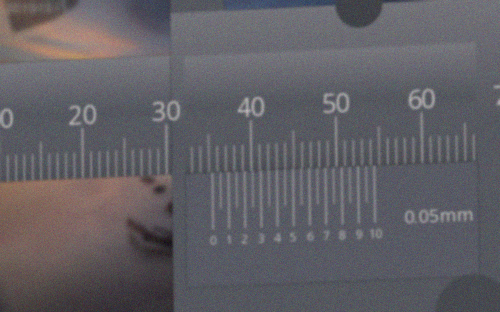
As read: 35.4; mm
